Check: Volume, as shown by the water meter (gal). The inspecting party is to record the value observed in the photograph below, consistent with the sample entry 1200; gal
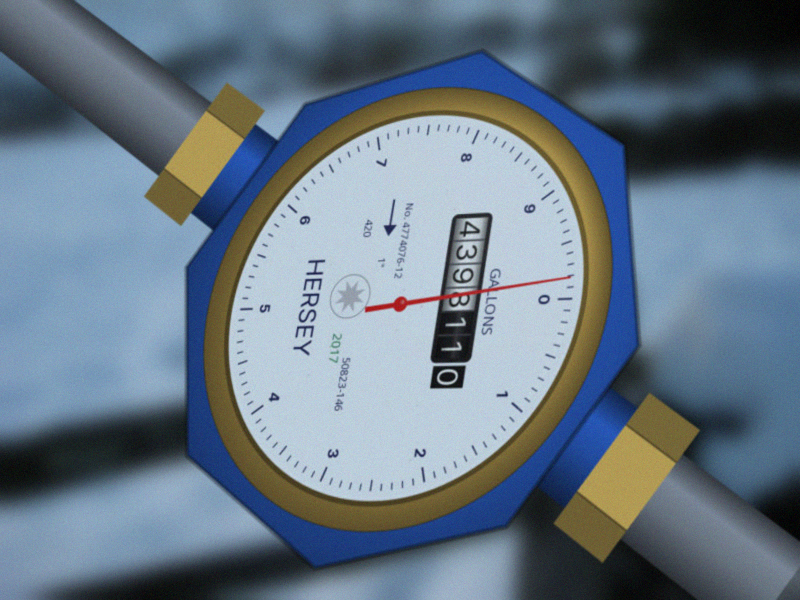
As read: 4398109.8; gal
